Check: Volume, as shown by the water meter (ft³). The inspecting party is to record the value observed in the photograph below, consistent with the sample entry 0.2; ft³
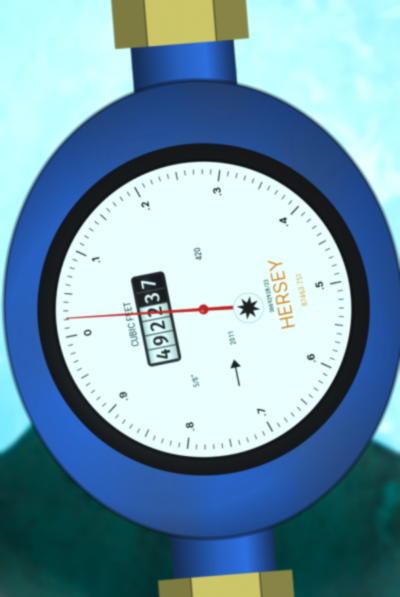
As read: 492237.02; ft³
